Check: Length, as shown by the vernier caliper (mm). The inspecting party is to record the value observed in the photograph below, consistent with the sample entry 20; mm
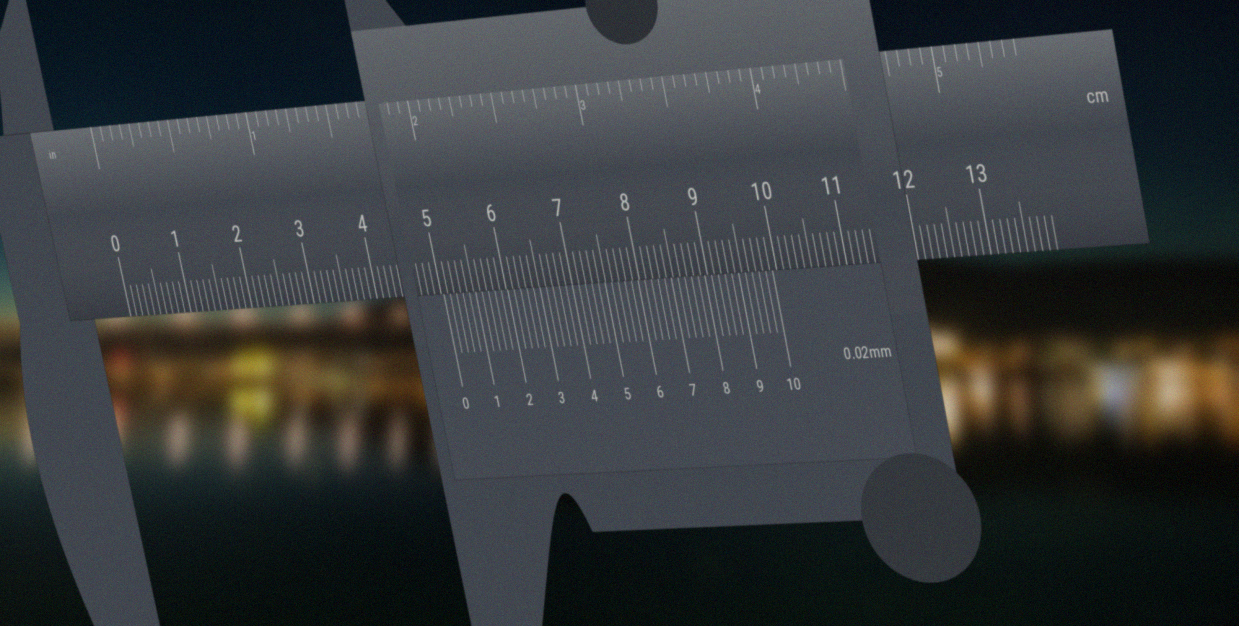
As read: 50.4; mm
